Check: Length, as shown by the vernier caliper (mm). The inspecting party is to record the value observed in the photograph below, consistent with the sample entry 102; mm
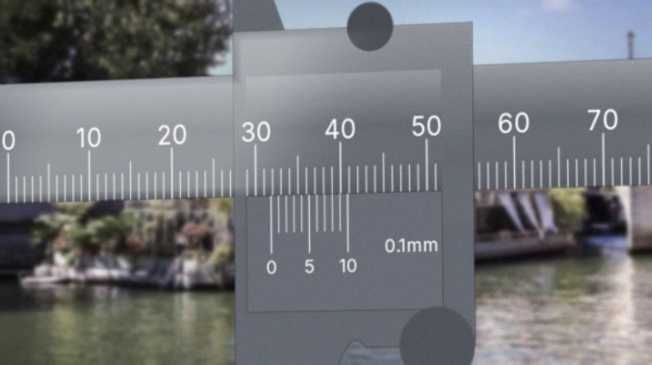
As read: 31.8; mm
